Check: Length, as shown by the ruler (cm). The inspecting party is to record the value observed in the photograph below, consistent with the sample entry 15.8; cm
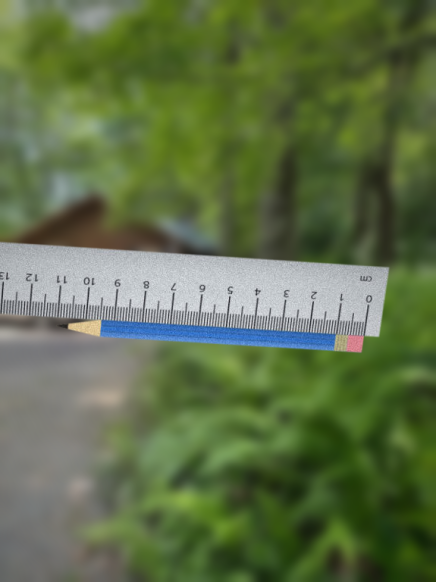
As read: 11; cm
